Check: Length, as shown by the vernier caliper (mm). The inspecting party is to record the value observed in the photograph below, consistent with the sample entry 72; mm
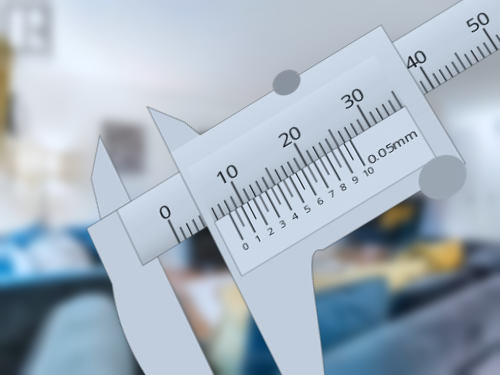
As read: 7.8; mm
